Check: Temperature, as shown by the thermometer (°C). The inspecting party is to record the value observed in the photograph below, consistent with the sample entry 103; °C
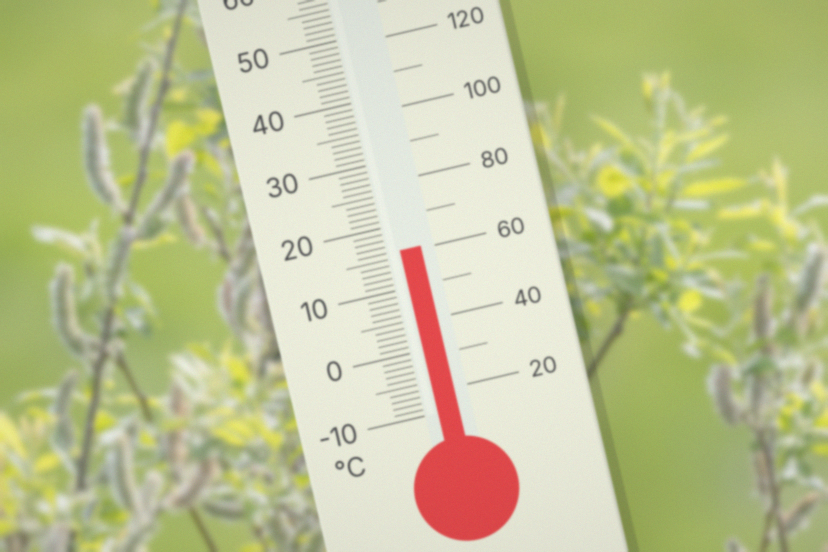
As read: 16; °C
